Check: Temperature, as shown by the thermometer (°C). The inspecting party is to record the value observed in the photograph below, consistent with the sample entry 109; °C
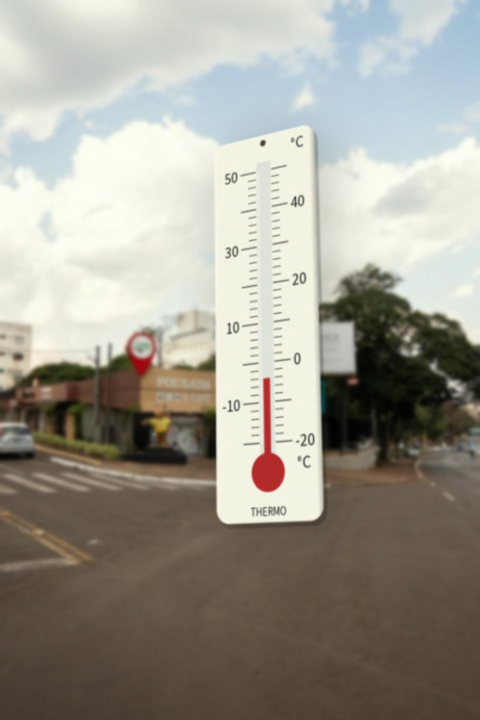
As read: -4; °C
